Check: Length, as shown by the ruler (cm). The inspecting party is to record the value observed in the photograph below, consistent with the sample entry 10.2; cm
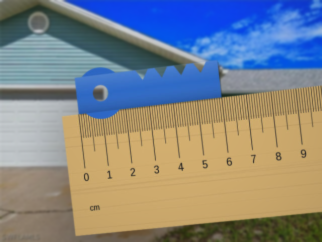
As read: 6; cm
